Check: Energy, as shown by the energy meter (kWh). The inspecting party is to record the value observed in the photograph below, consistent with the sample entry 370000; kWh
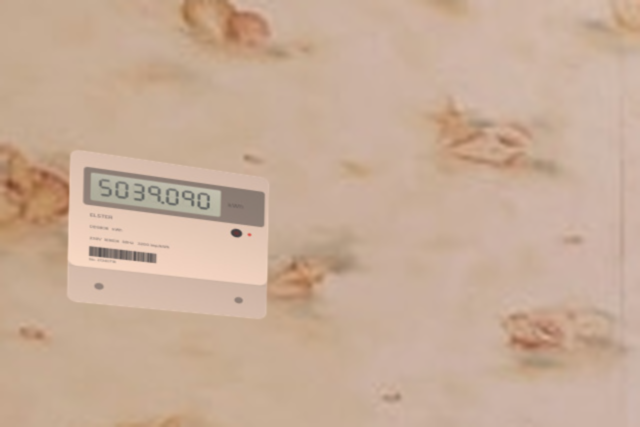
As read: 5039.090; kWh
